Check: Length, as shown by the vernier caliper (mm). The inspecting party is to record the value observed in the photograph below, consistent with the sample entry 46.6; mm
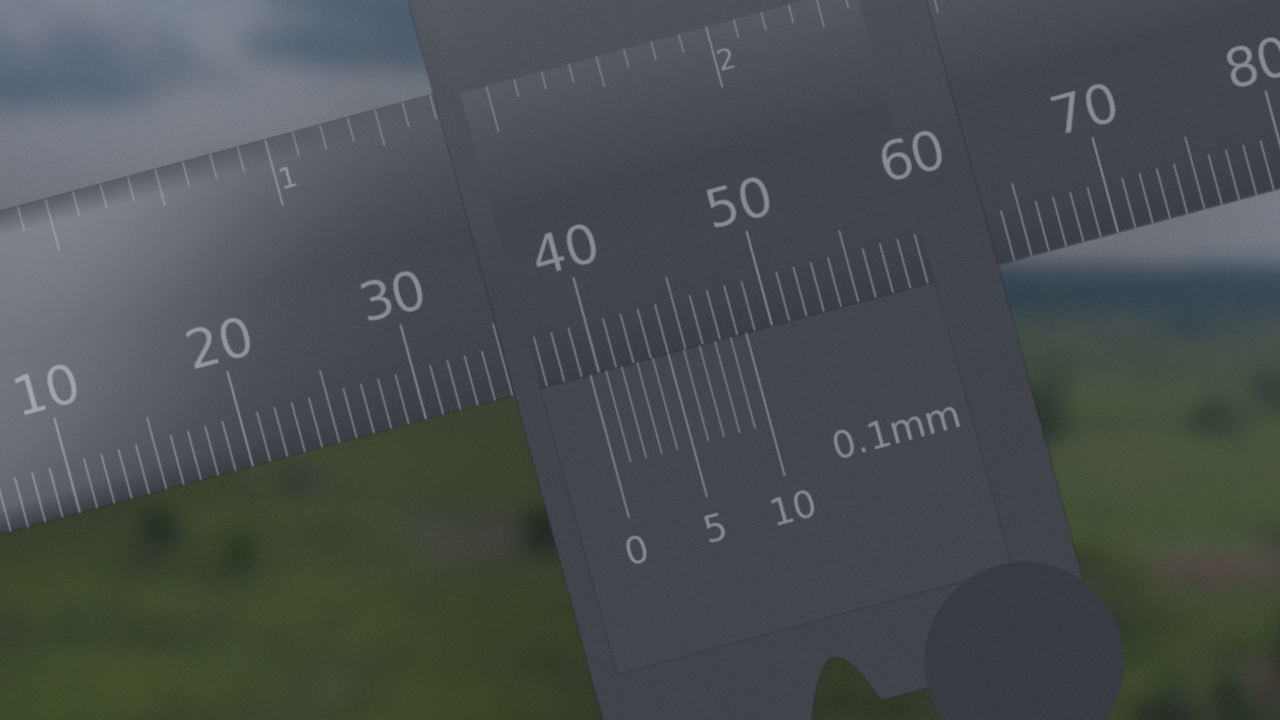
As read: 39.5; mm
